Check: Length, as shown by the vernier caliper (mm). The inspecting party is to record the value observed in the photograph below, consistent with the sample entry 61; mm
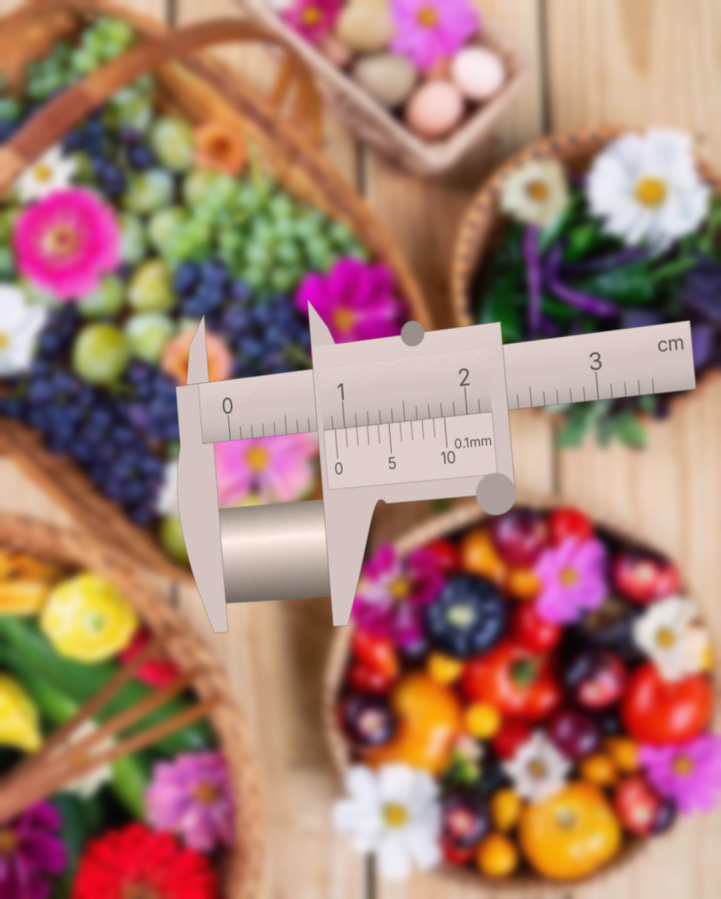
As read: 9.2; mm
